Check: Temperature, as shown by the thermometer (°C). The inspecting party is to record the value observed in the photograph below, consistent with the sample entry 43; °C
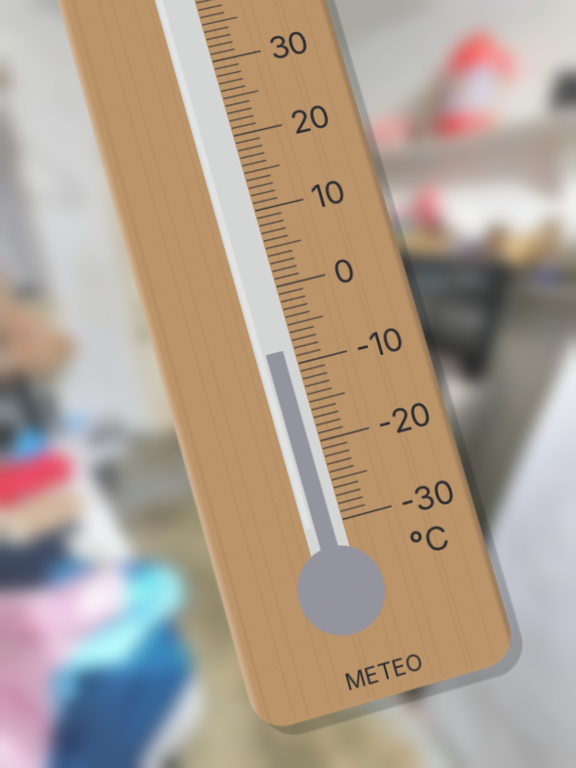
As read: -8; °C
